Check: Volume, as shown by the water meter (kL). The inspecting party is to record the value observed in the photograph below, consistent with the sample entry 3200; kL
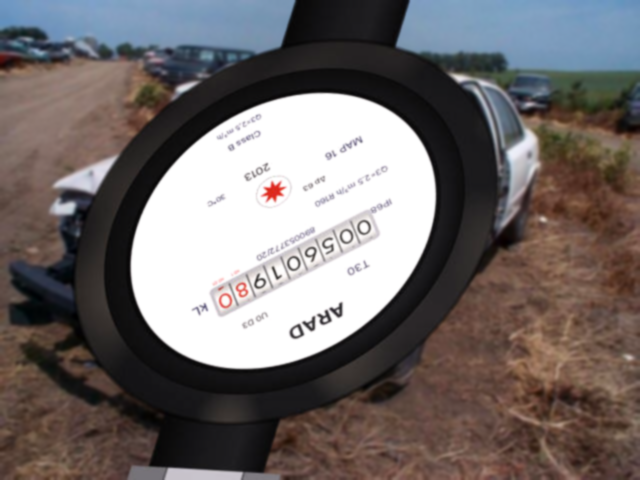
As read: 56019.80; kL
